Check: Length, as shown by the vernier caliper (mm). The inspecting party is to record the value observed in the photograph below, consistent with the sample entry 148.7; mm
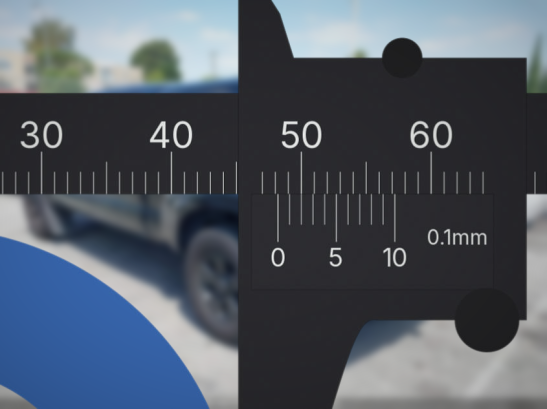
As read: 48.2; mm
